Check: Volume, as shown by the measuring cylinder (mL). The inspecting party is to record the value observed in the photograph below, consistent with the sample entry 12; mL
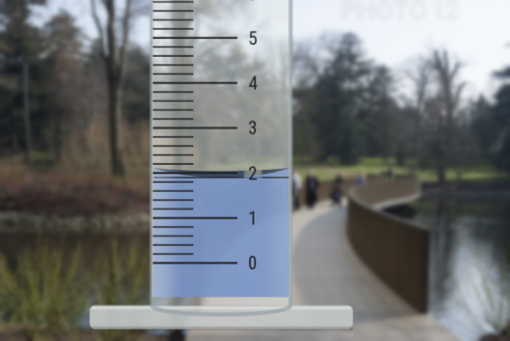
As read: 1.9; mL
